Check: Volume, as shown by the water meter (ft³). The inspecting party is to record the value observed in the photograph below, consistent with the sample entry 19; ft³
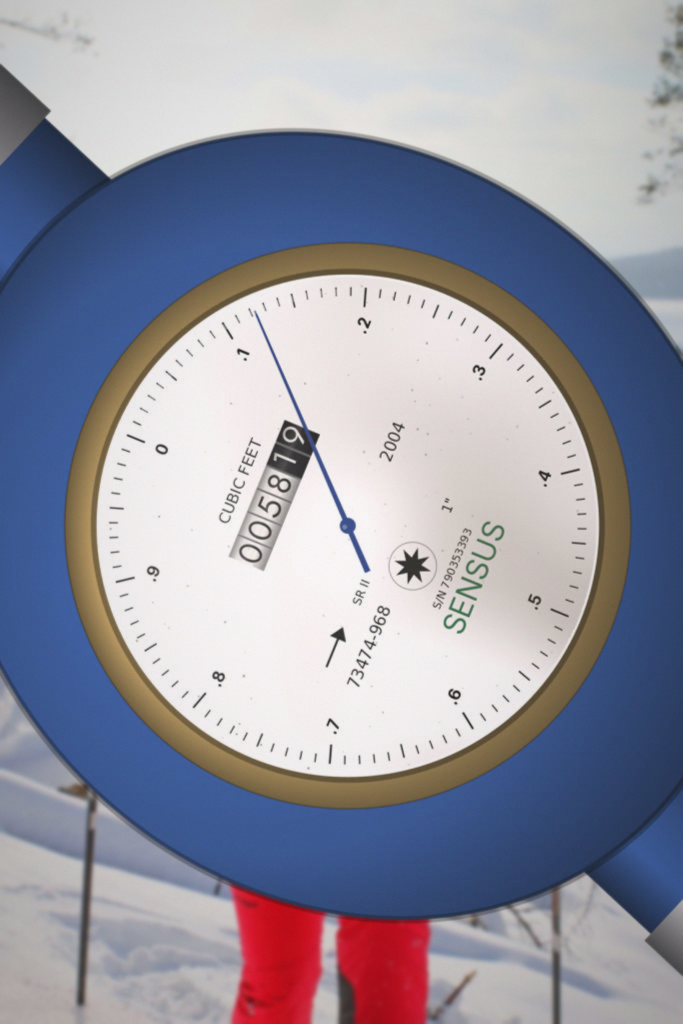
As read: 5819.12; ft³
